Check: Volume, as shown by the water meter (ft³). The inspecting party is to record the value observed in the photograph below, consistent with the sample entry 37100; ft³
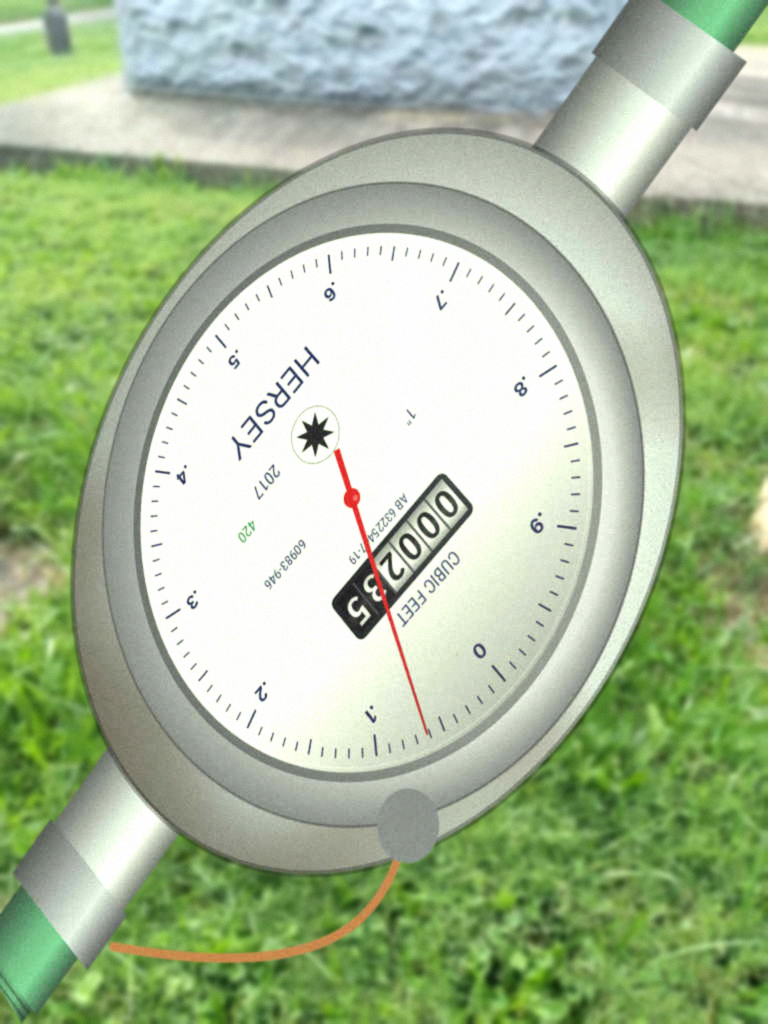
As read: 235.06; ft³
